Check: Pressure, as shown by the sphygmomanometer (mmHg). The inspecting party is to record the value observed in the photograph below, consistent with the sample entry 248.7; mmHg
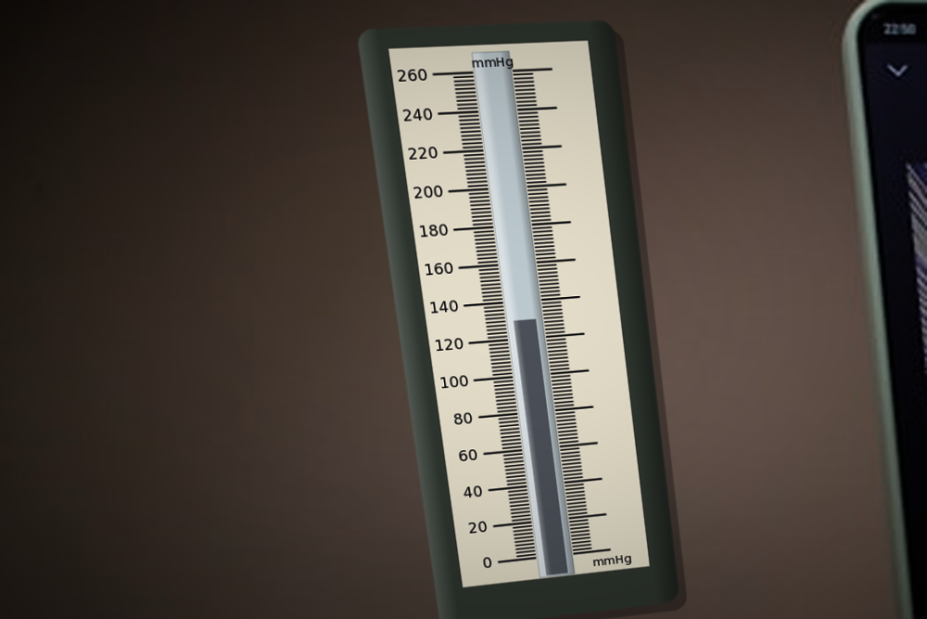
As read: 130; mmHg
